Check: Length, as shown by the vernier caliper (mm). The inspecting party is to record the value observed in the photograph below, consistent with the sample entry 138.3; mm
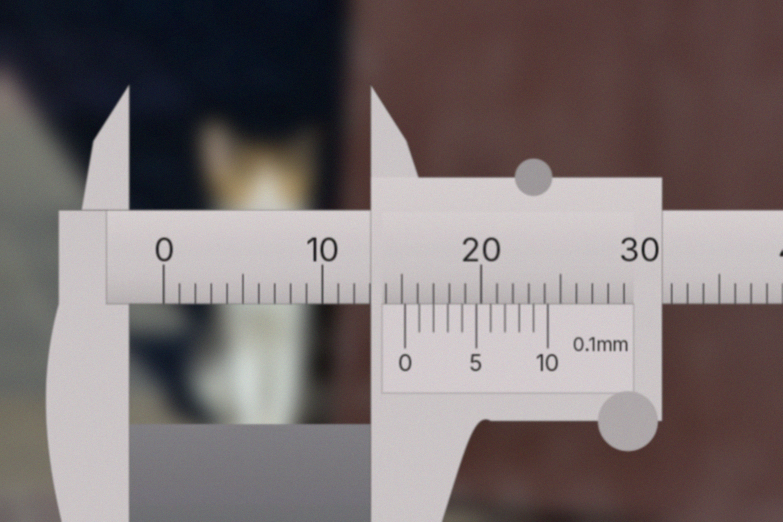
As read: 15.2; mm
